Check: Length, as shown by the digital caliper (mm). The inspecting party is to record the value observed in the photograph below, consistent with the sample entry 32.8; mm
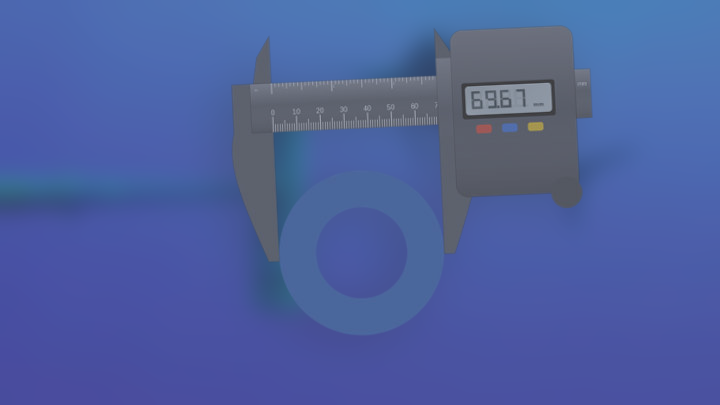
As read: 69.67; mm
